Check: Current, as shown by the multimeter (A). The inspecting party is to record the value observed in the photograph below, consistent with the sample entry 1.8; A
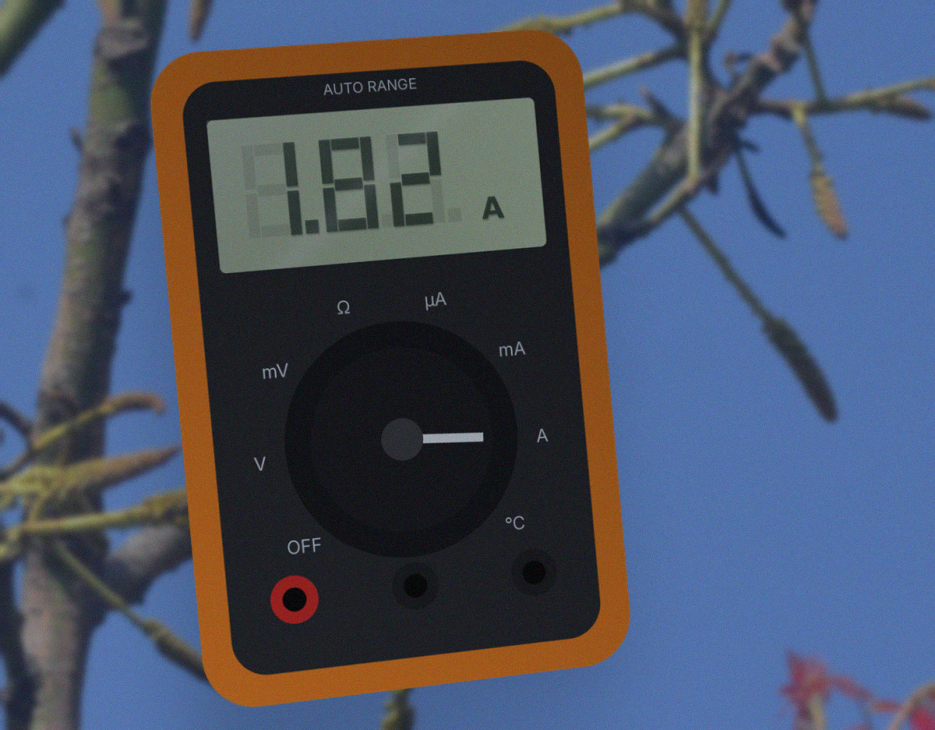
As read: 1.82; A
